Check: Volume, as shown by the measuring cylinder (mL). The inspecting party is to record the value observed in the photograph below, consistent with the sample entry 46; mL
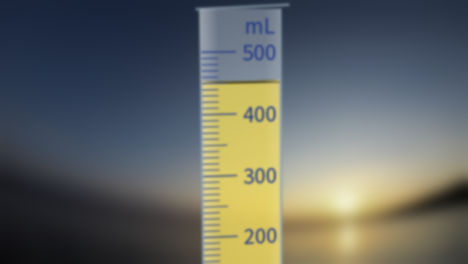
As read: 450; mL
